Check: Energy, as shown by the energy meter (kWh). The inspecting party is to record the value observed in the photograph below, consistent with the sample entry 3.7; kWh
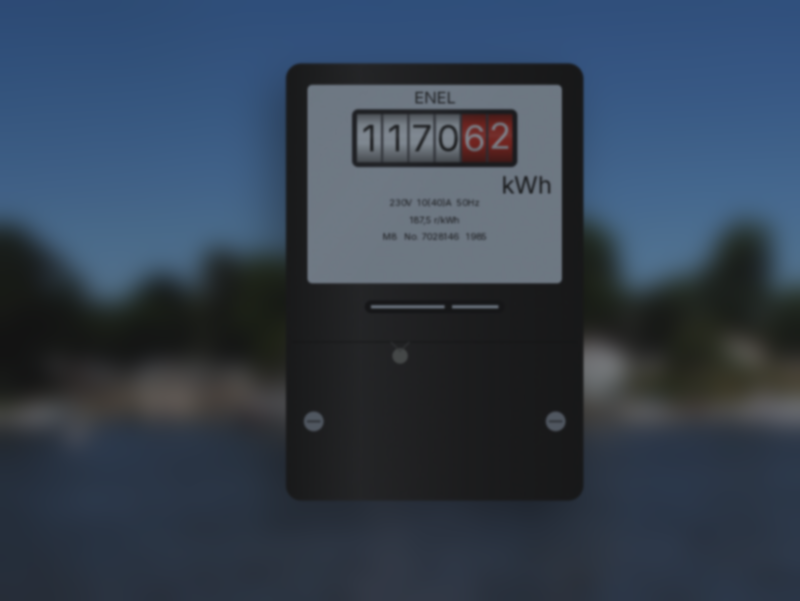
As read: 1170.62; kWh
